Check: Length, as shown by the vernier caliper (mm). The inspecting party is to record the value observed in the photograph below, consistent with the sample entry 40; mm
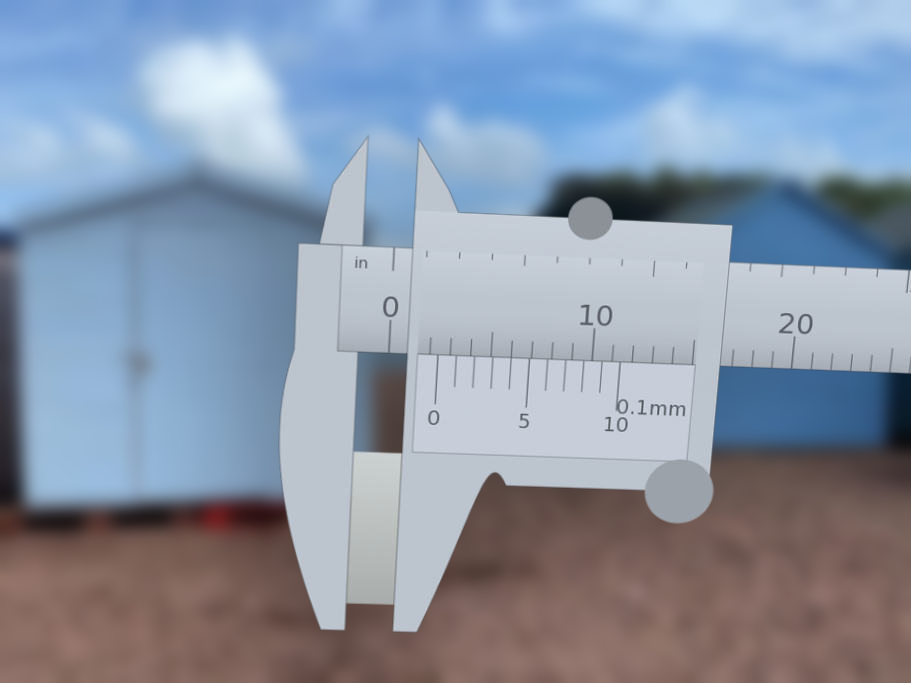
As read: 2.4; mm
